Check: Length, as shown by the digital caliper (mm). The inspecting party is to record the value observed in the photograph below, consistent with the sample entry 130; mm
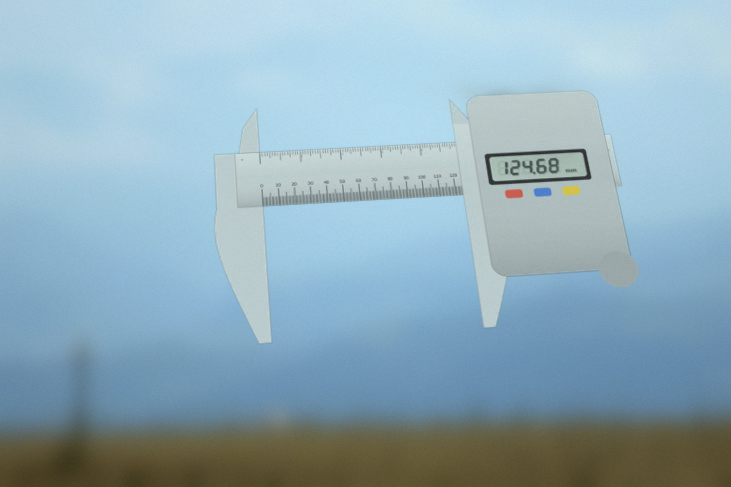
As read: 124.68; mm
